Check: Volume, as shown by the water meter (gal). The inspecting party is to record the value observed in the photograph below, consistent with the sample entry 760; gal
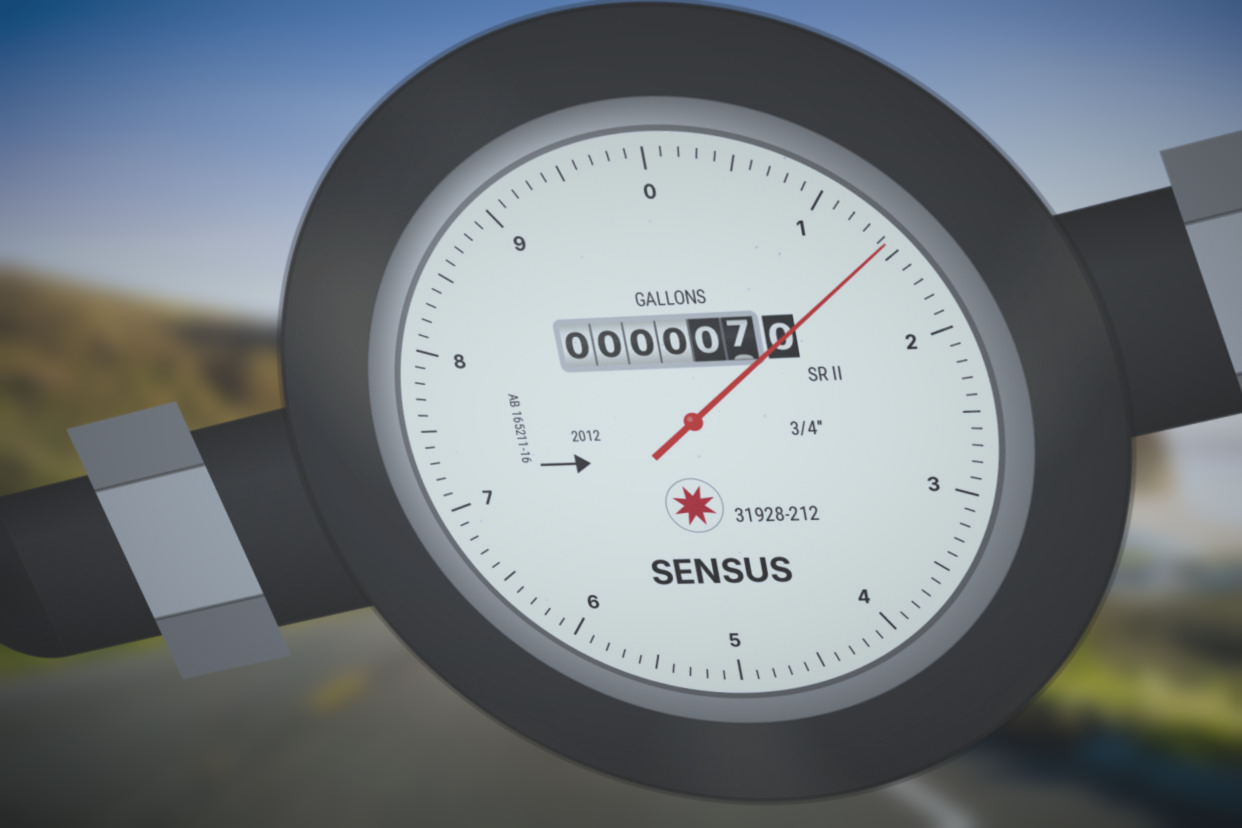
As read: 71.4; gal
